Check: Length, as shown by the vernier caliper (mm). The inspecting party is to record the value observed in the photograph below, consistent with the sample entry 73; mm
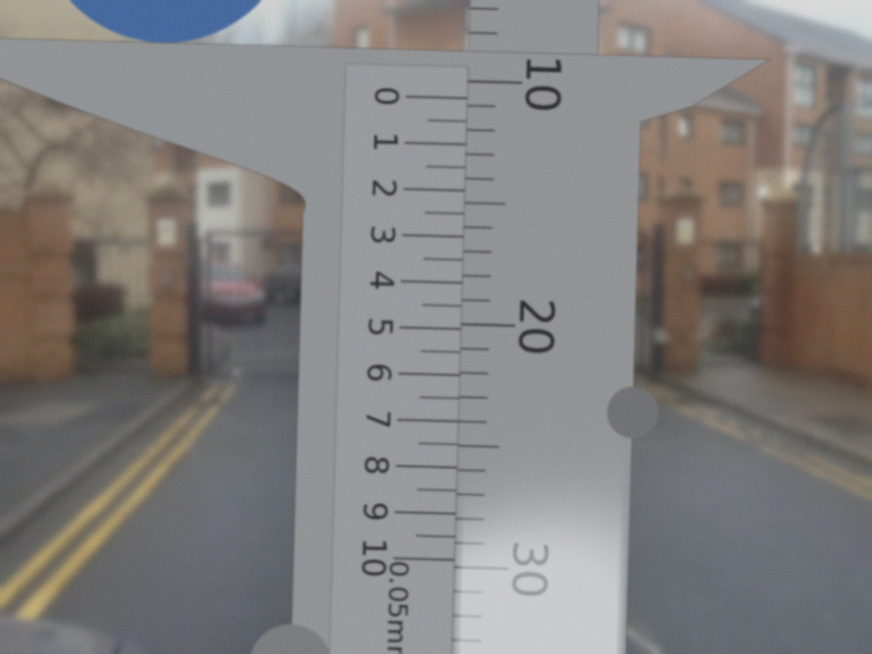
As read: 10.7; mm
